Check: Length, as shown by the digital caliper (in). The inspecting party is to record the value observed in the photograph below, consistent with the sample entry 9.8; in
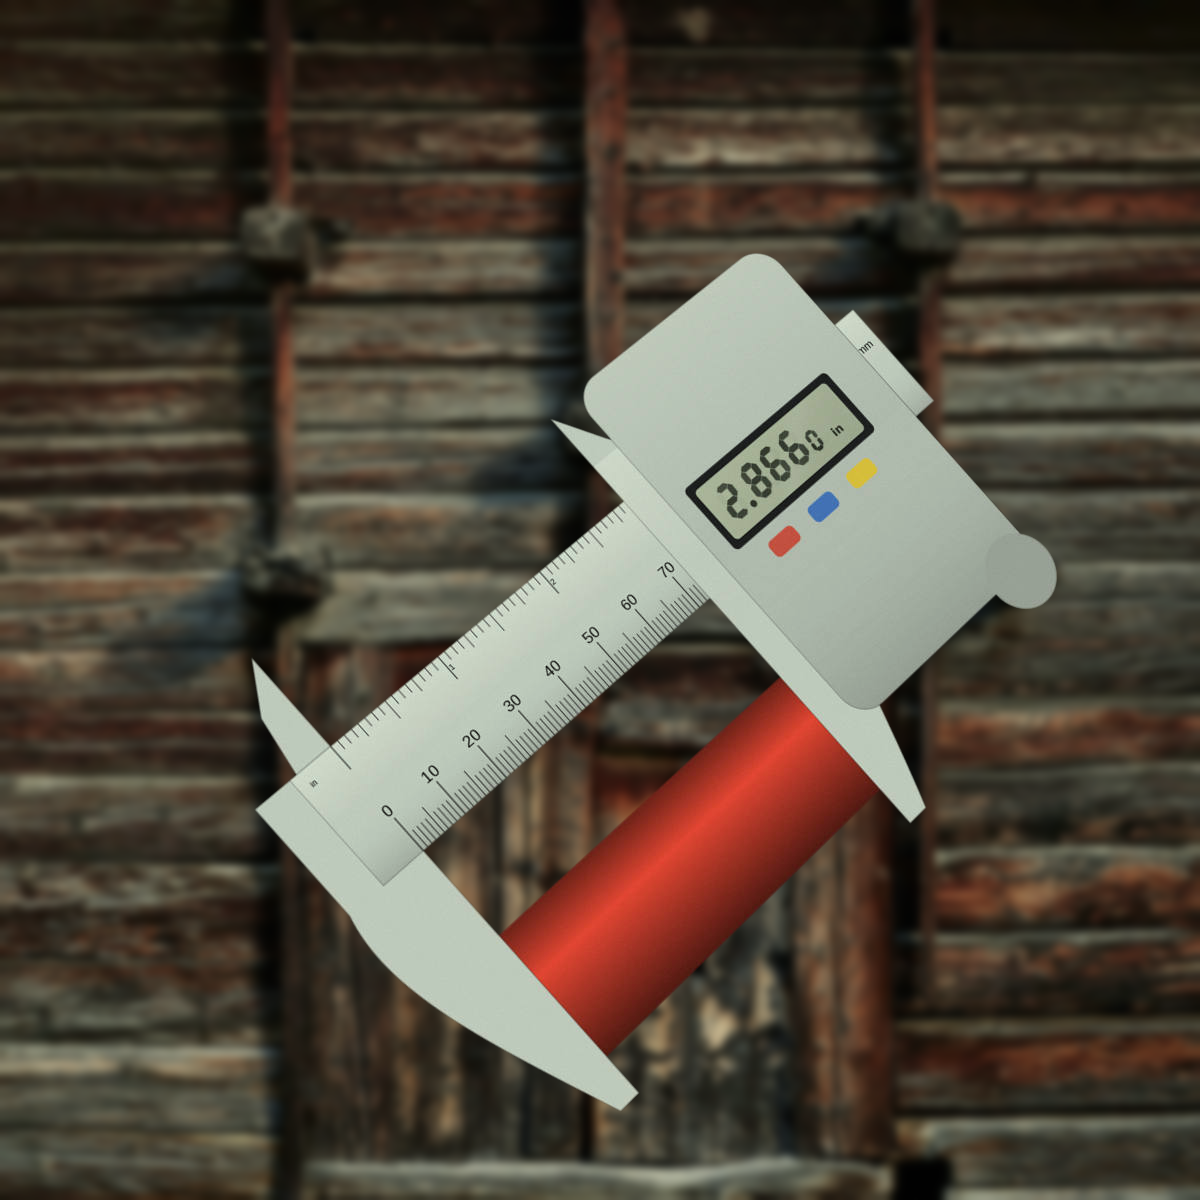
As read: 2.8660; in
